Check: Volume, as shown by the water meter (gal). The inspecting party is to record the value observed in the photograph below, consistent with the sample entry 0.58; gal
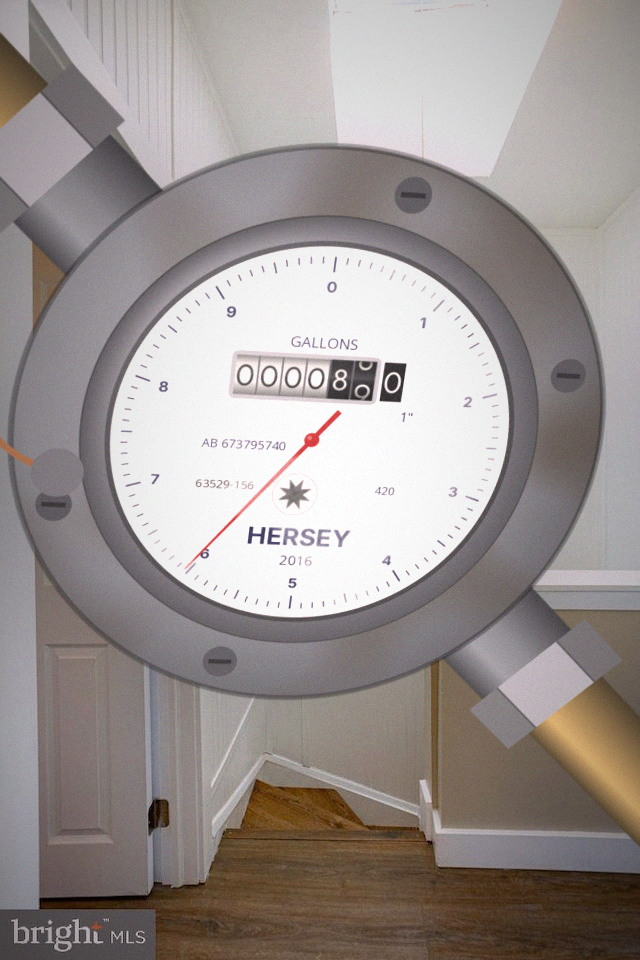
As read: 886.0; gal
